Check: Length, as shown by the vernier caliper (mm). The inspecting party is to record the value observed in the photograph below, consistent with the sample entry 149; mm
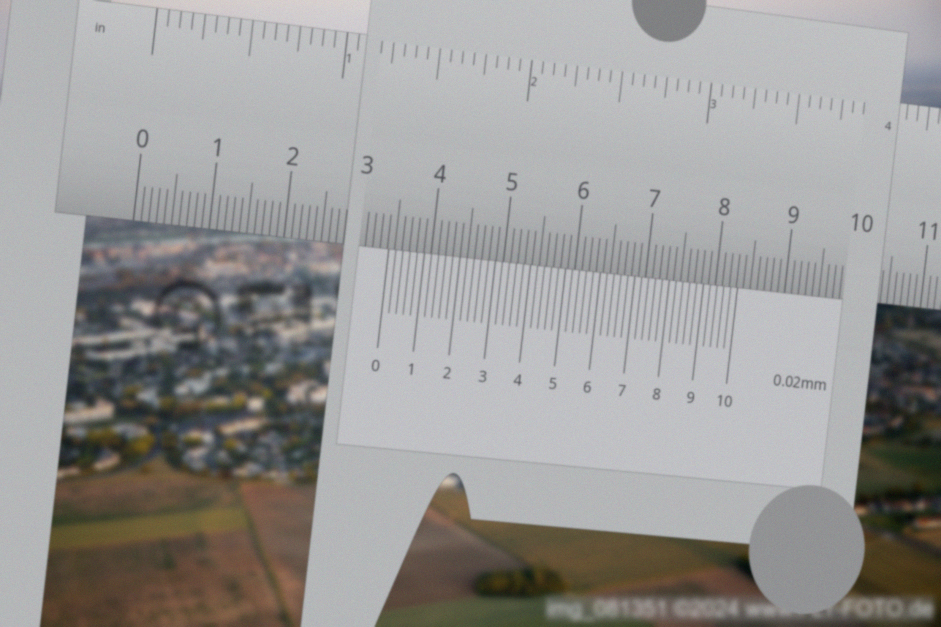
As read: 34.2; mm
